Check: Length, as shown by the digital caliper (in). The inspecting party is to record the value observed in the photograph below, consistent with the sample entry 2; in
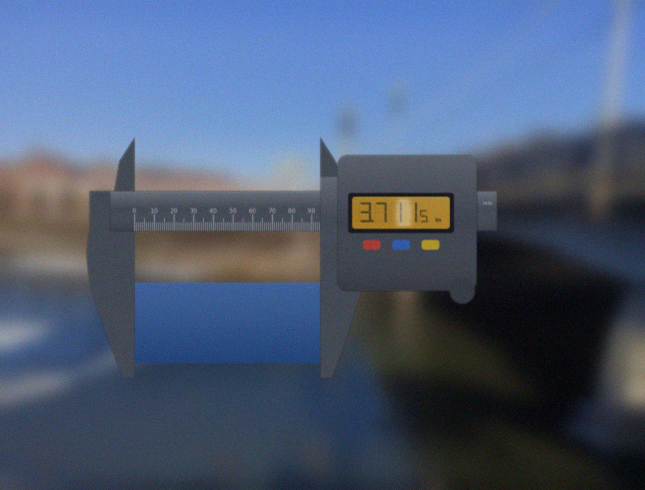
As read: 3.7115; in
